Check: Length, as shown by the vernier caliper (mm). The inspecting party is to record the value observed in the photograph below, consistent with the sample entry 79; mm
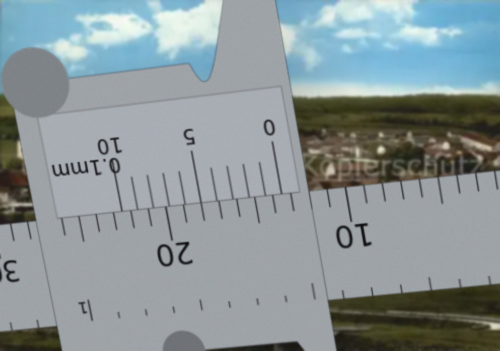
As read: 13.5; mm
